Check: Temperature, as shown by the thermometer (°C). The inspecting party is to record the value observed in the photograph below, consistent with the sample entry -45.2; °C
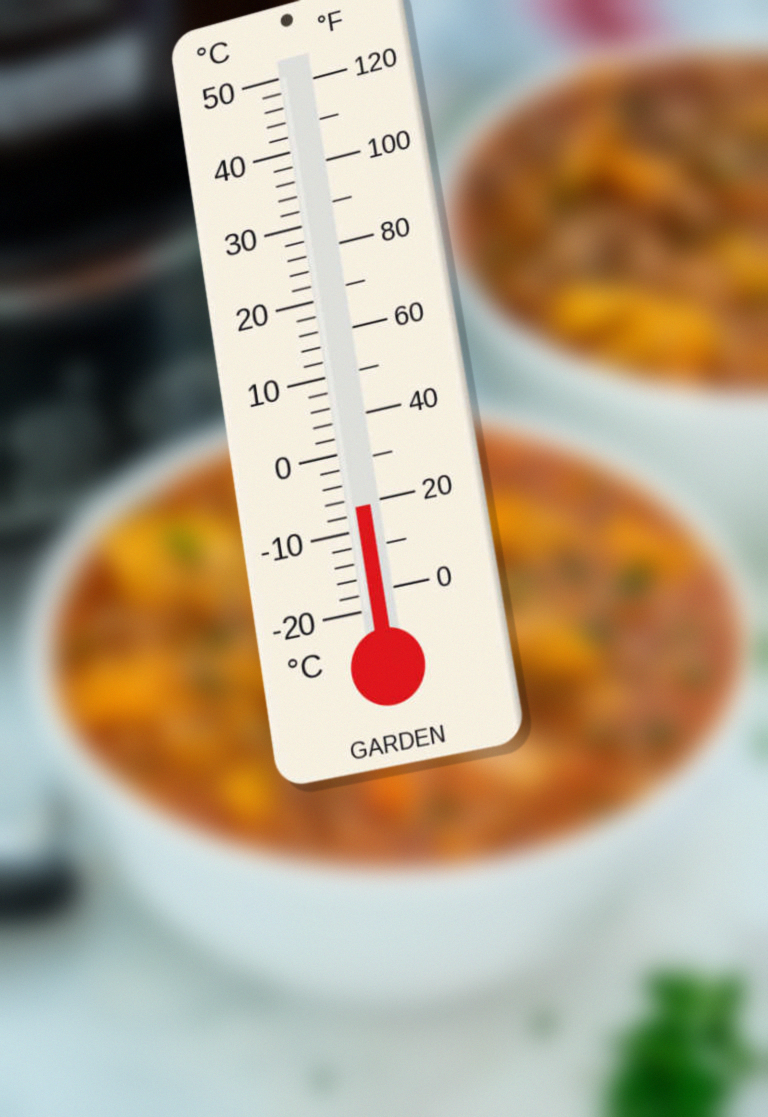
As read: -7; °C
